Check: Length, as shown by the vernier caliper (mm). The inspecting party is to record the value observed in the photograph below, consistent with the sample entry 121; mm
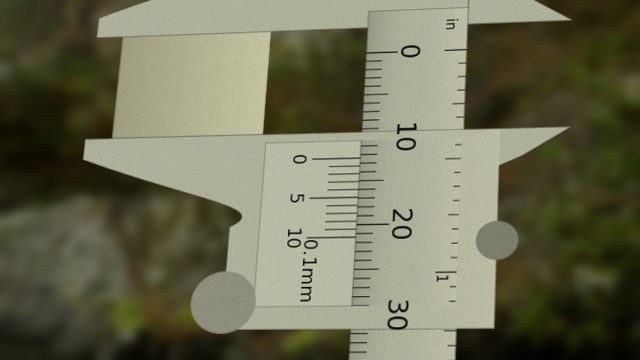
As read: 12.4; mm
